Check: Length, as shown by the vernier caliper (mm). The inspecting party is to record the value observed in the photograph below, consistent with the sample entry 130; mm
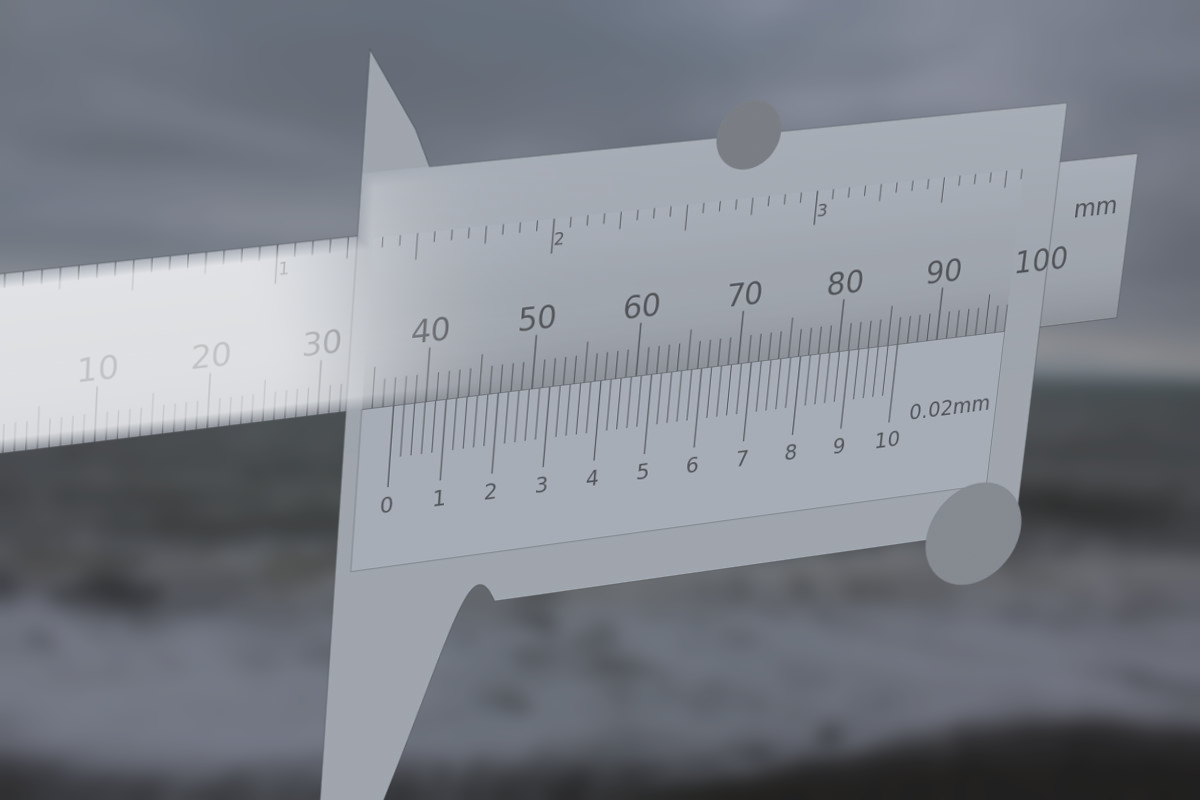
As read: 37.0; mm
